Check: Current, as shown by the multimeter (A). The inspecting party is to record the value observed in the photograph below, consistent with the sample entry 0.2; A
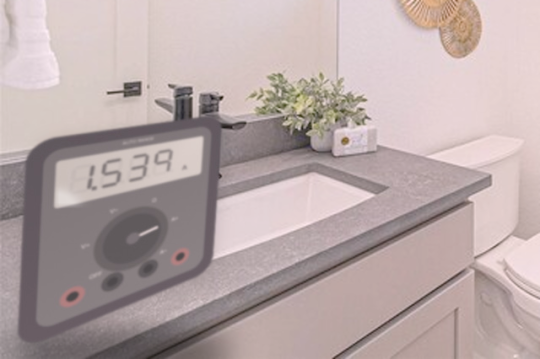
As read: 1.539; A
